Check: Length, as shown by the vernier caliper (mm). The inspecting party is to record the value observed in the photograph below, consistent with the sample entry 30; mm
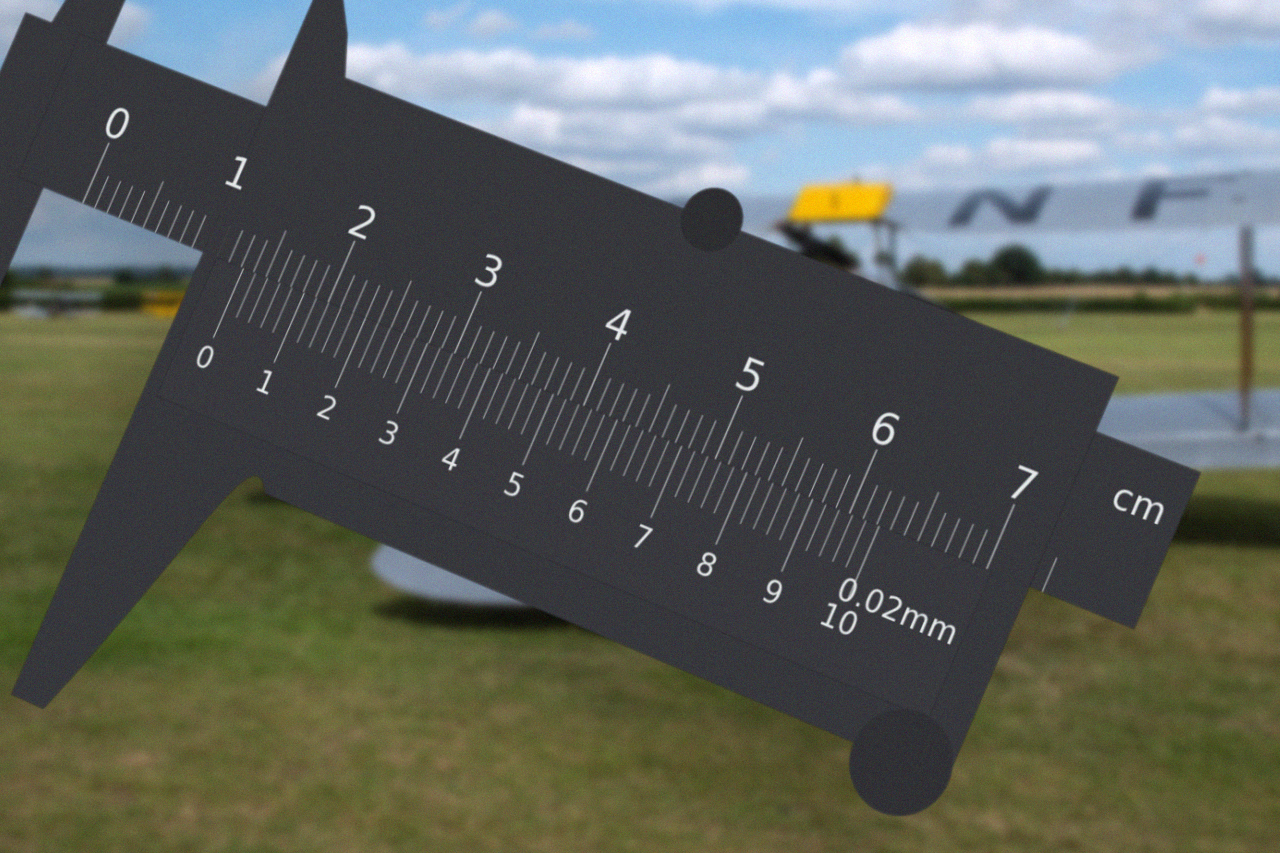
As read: 13.2; mm
